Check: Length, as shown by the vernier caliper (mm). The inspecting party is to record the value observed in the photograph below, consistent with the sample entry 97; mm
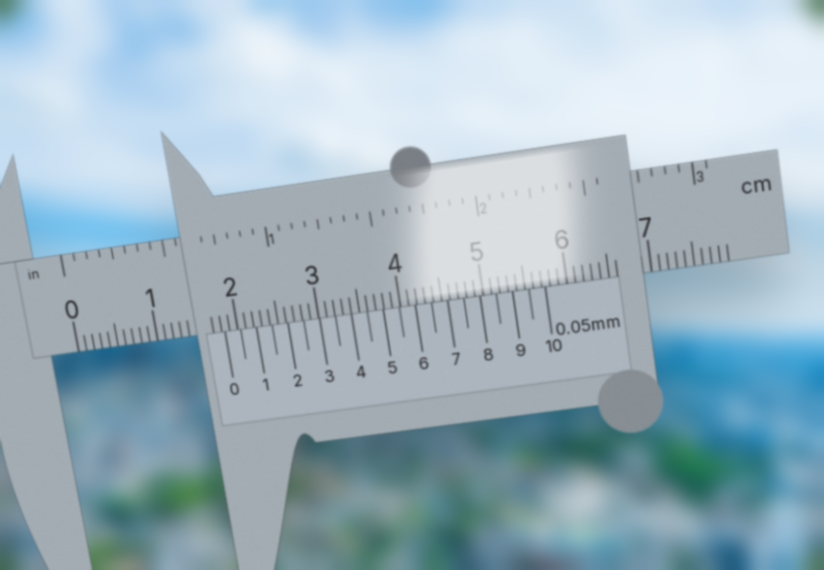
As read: 18.4; mm
